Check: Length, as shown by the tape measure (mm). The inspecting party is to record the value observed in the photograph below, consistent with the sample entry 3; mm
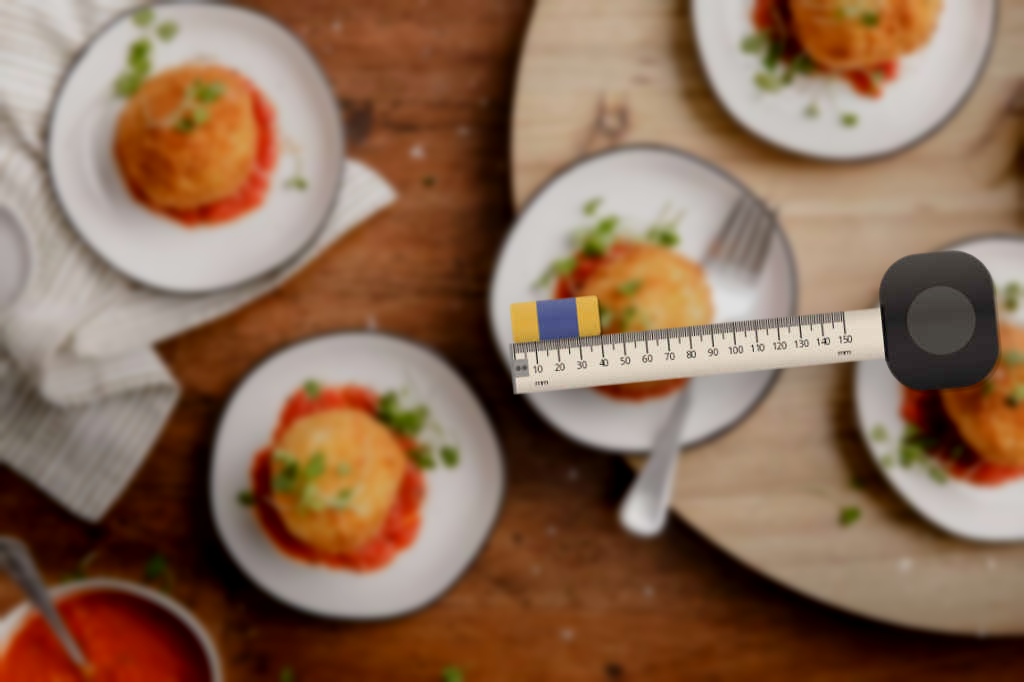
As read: 40; mm
